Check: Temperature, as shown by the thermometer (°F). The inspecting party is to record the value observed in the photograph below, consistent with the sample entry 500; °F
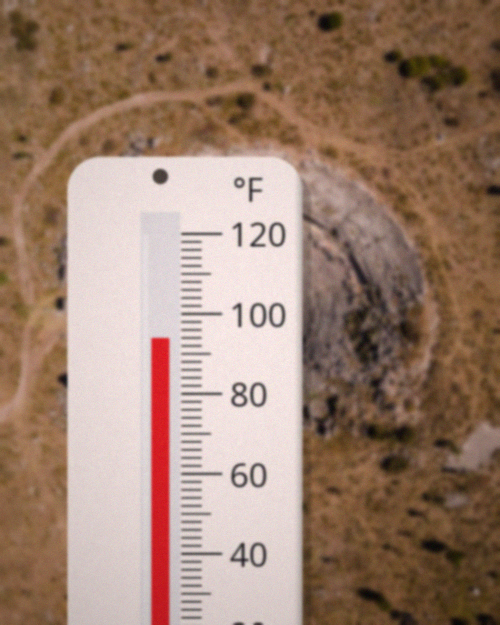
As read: 94; °F
